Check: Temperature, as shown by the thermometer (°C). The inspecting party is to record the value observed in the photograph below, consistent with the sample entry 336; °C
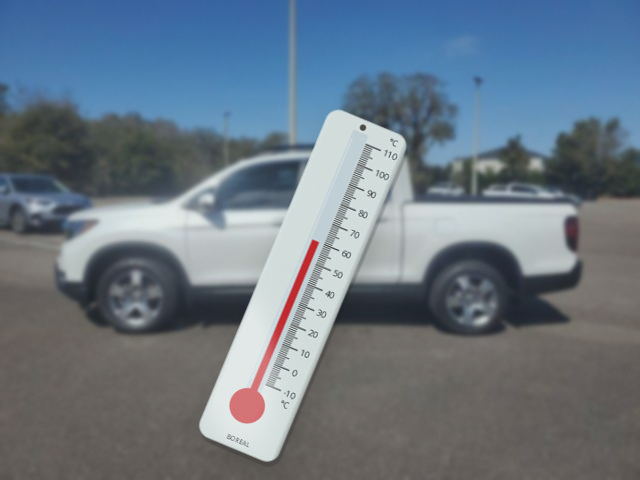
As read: 60; °C
